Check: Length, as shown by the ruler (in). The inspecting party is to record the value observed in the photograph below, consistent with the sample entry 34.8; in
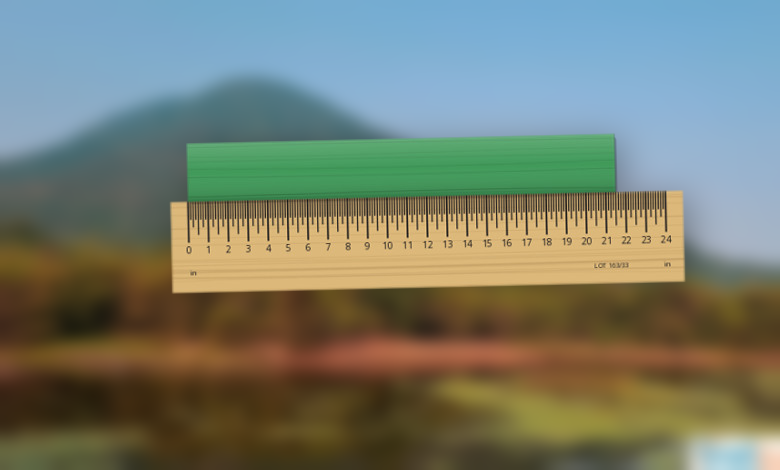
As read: 21.5; in
